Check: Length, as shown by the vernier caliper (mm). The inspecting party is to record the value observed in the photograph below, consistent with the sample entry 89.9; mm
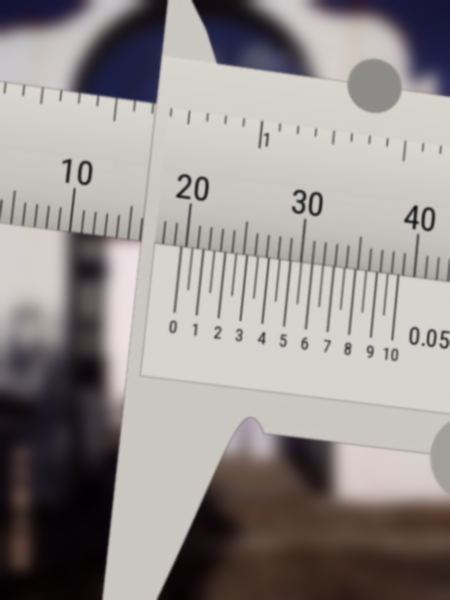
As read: 19.6; mm
